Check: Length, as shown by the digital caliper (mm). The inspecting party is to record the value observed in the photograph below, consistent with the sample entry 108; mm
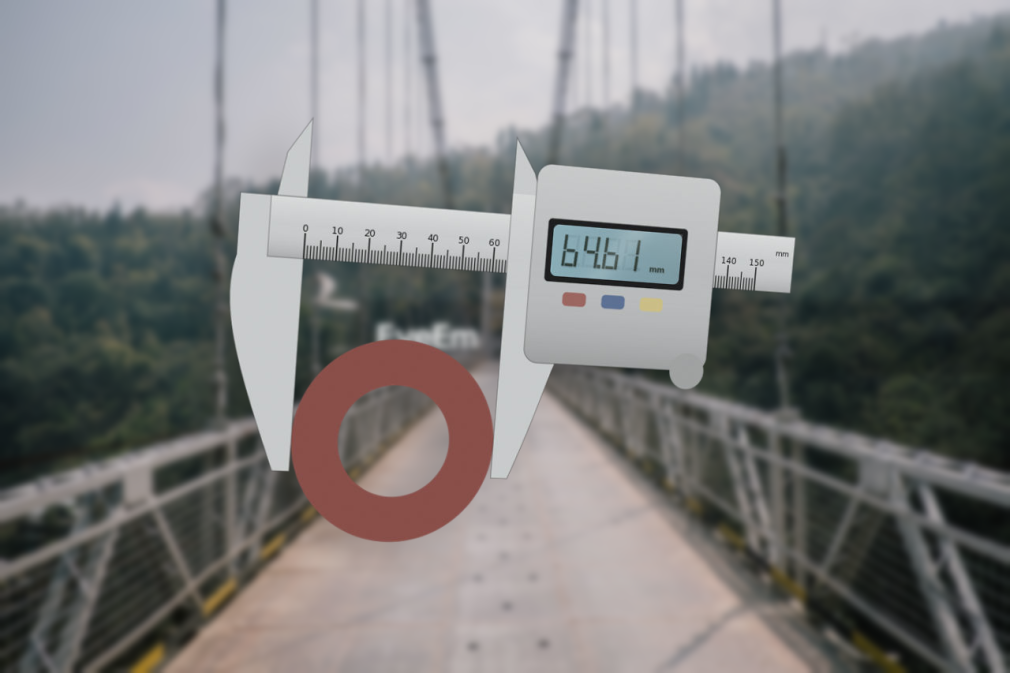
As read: 64.61; mm
